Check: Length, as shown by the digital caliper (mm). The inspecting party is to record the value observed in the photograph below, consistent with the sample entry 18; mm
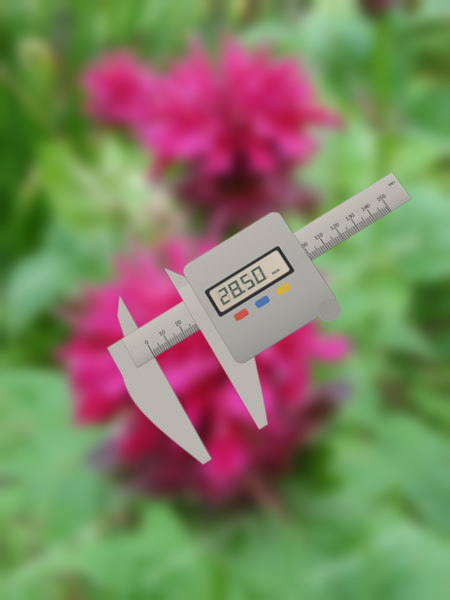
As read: 28.50; mm
